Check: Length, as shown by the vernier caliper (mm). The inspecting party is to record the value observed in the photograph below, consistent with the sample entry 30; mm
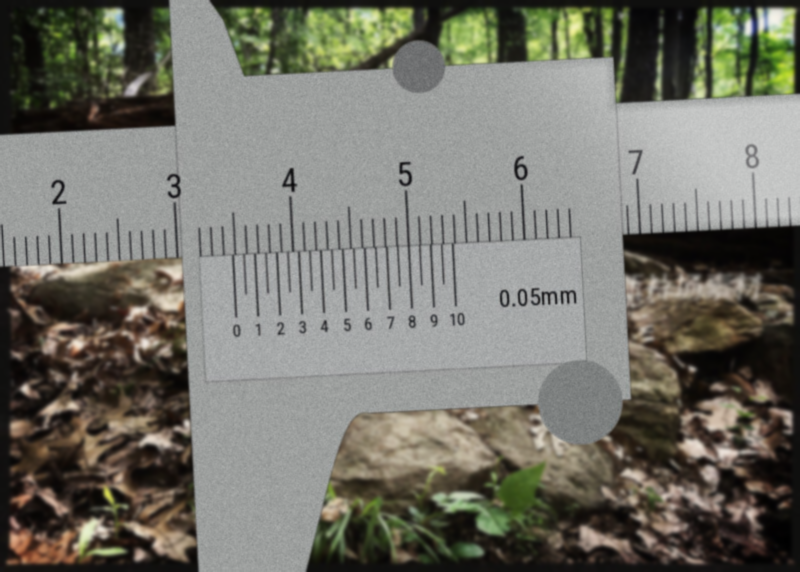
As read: 34.8; mm
